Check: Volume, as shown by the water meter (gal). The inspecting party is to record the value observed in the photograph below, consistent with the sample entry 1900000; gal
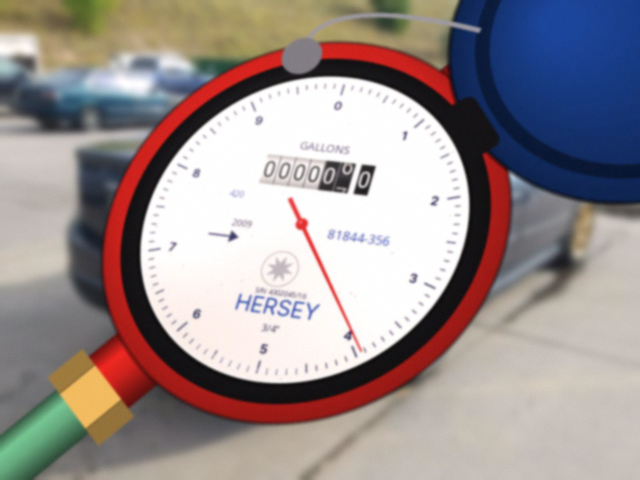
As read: 63.9; gal
